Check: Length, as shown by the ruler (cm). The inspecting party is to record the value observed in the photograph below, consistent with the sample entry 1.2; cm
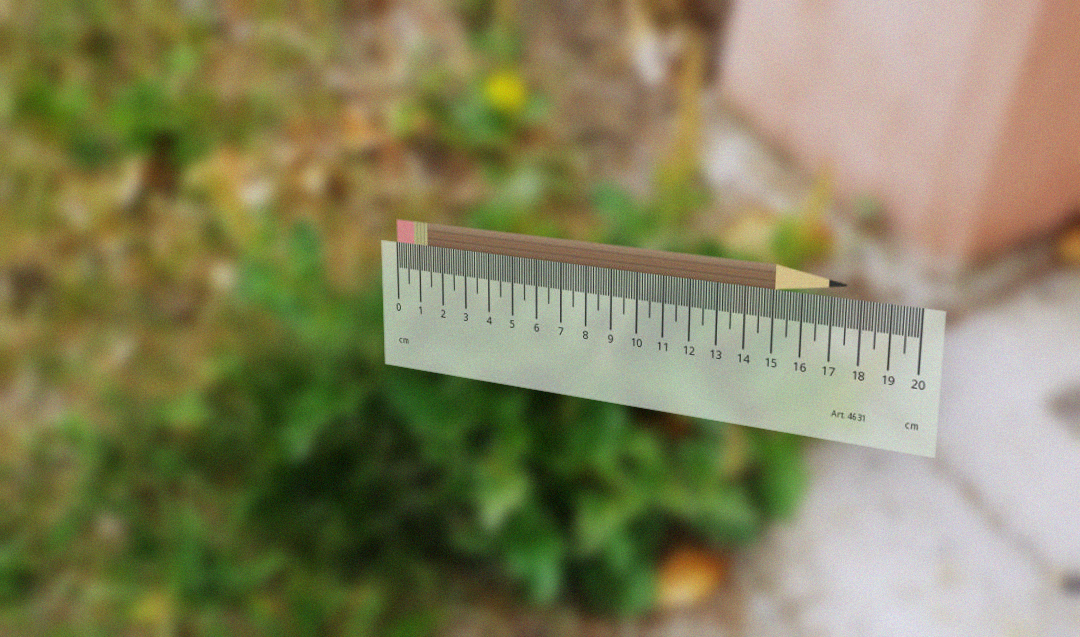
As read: 17.5; cm
